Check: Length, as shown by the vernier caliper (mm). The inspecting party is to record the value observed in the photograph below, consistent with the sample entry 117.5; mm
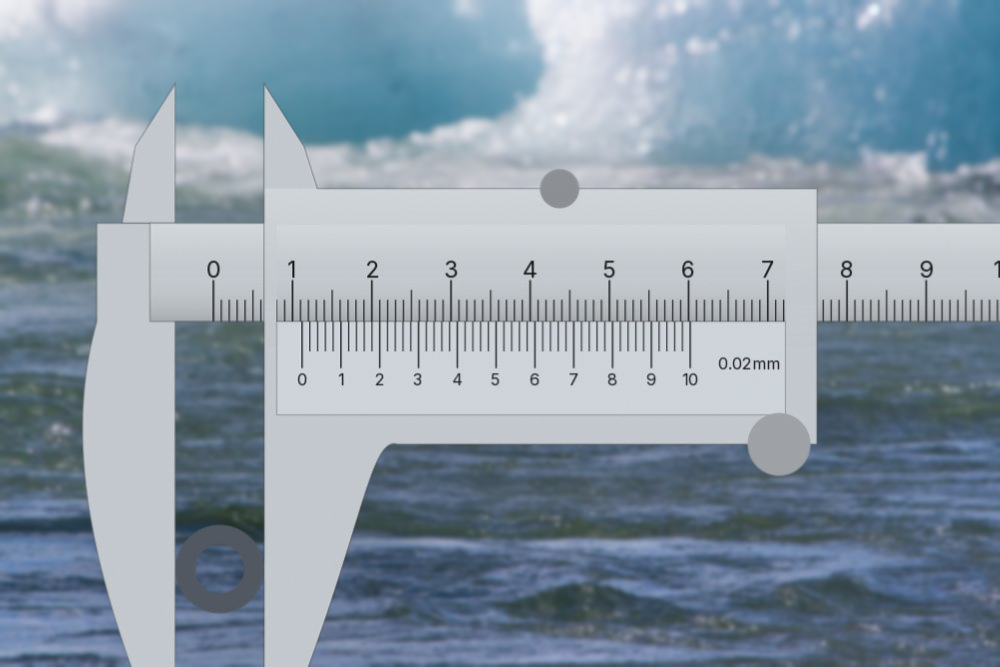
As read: 11.2; mm
